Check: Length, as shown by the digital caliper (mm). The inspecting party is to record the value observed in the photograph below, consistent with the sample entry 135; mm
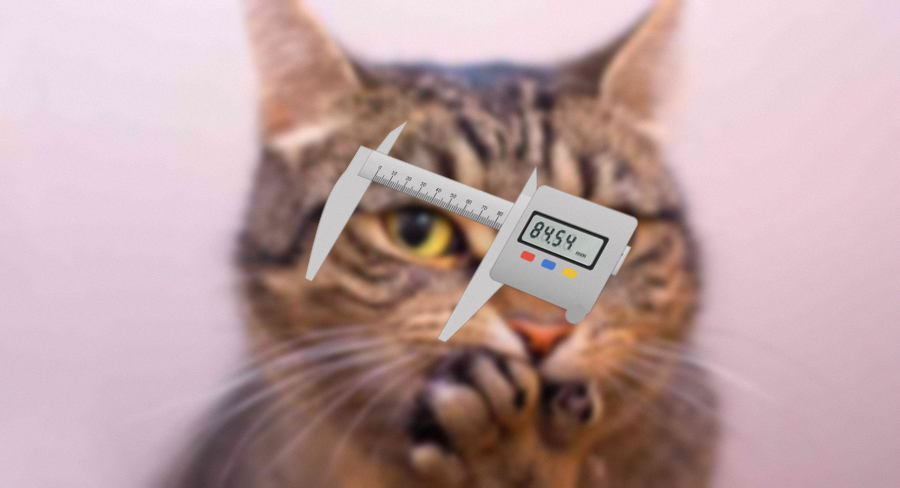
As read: 84.54; mm
